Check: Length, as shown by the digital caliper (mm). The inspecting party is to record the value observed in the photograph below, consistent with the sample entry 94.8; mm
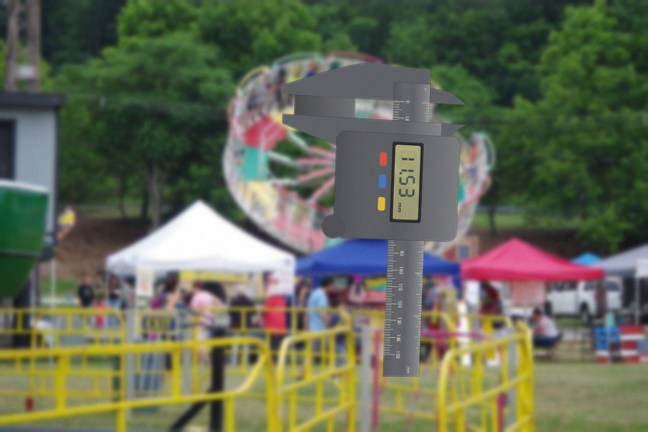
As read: 11.53; mm
